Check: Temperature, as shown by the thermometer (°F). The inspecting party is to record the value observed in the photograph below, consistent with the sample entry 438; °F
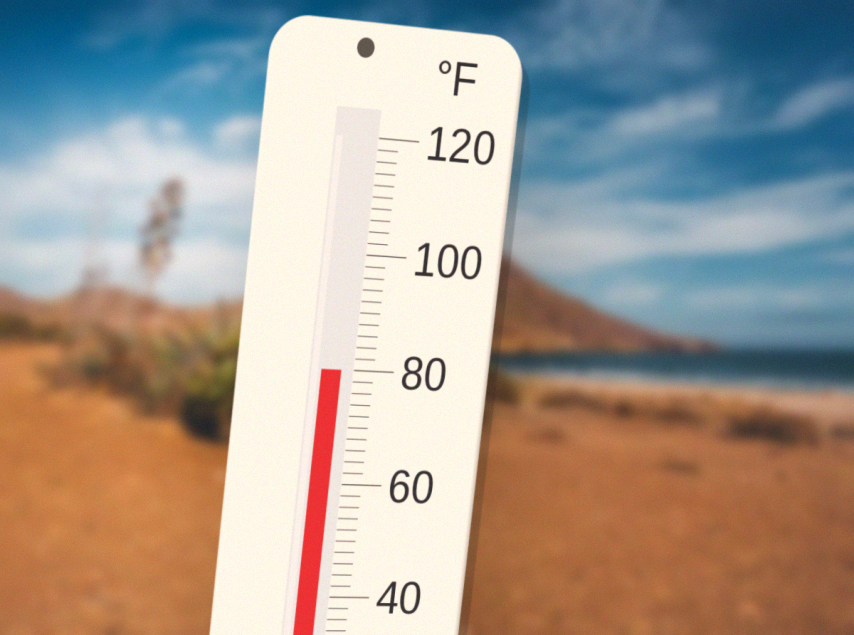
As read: 80; °F
